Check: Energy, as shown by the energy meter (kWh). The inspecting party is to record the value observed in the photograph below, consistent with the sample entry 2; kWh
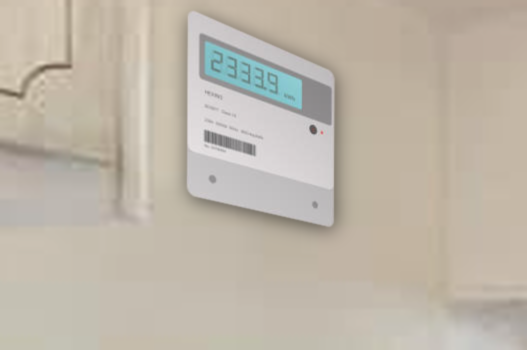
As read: 2333.9; kWh
